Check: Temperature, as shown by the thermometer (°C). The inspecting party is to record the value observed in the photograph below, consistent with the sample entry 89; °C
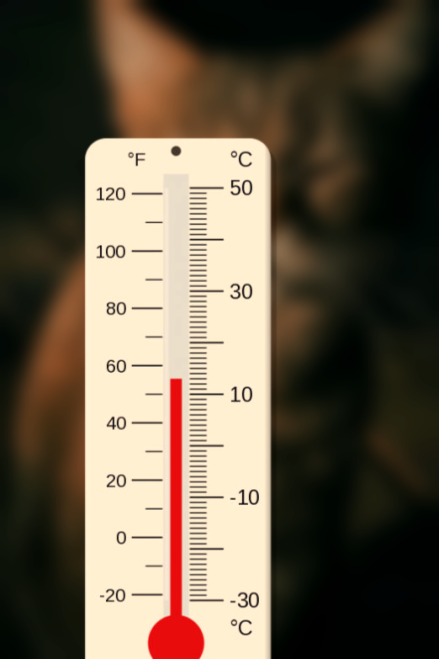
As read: 13; °C
